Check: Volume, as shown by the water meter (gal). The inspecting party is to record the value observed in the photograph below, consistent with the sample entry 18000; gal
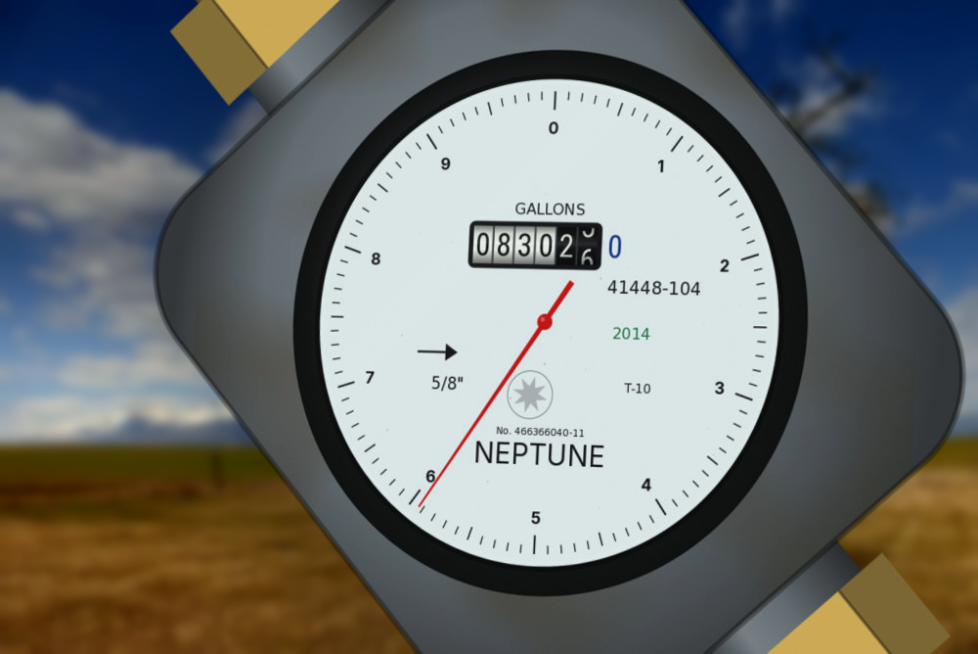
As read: 830255.9; gal
